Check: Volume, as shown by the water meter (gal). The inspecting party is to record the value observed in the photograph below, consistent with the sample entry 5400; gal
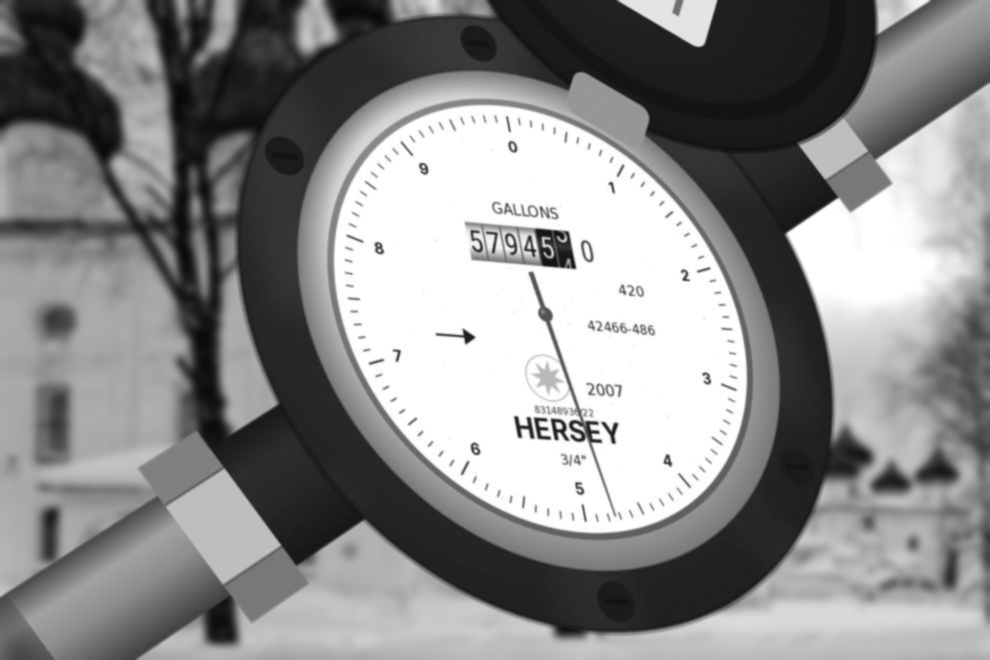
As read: 5794534.7; gal
